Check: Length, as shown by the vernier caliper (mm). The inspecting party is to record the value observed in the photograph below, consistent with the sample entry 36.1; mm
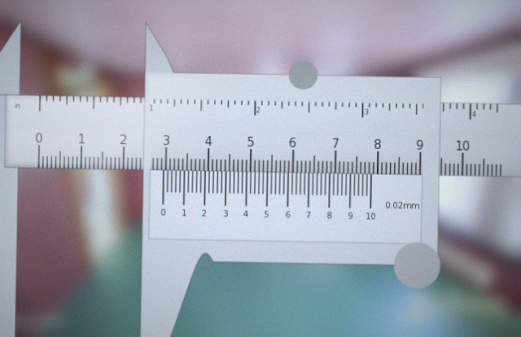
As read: 29.5; mm
